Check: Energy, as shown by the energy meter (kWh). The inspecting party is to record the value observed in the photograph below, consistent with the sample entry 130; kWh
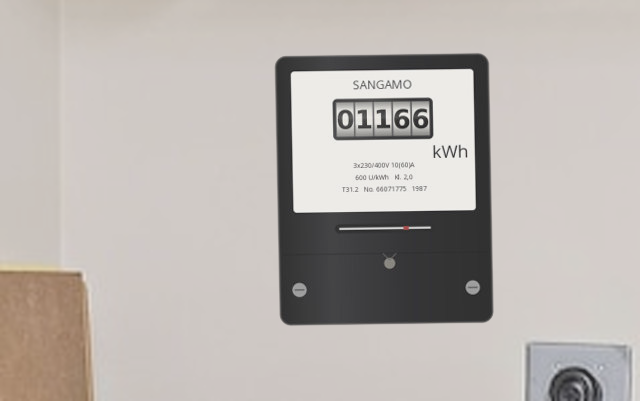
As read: 1166; kWh
